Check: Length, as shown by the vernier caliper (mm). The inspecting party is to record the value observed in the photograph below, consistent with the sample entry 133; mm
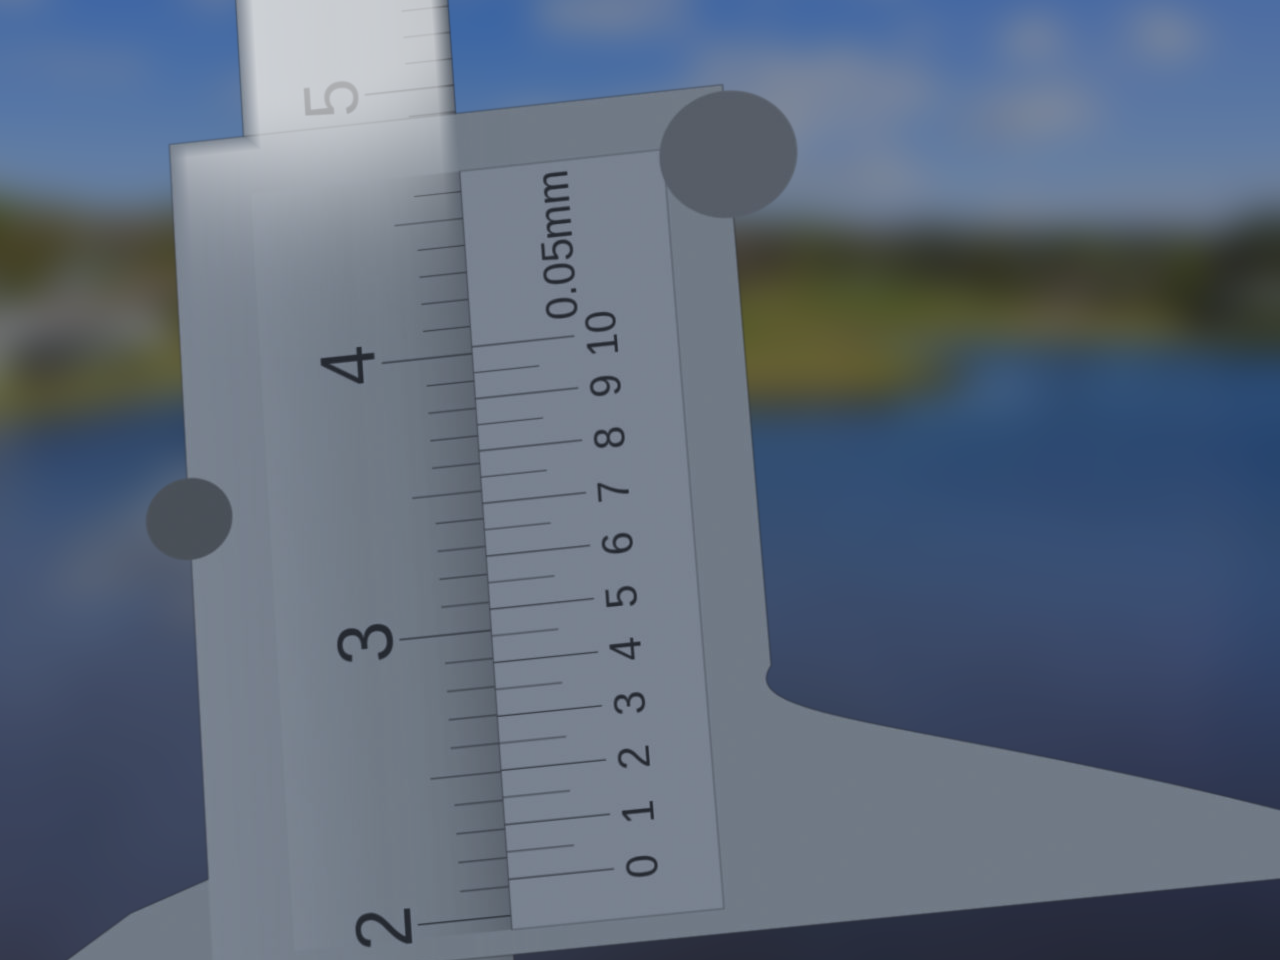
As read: 21.25; mm
